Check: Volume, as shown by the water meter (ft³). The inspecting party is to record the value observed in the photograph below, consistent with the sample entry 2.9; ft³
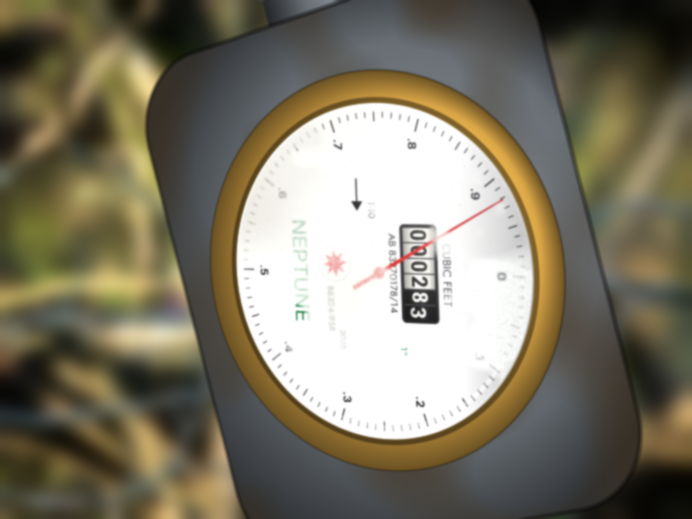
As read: 282.92; ft³
